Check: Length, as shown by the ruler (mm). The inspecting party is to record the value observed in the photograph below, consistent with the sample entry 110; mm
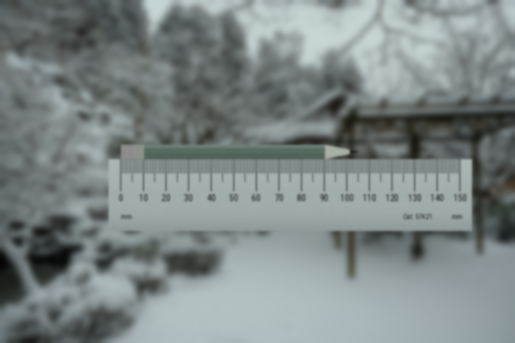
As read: 105; mm
